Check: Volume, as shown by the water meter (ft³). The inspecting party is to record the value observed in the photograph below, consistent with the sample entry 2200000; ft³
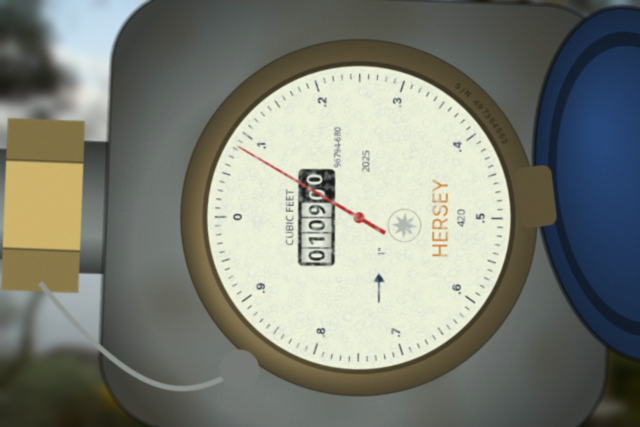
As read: 10900.08; ft³
